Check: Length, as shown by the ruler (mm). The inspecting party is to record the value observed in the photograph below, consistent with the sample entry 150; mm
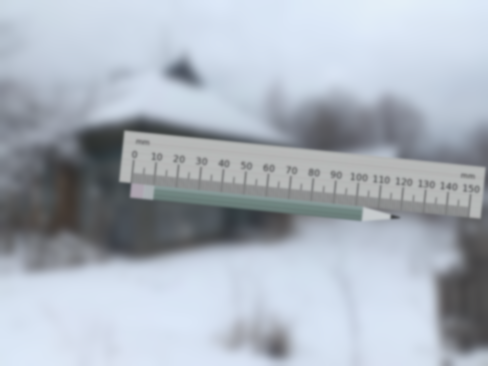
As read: 120; mm
